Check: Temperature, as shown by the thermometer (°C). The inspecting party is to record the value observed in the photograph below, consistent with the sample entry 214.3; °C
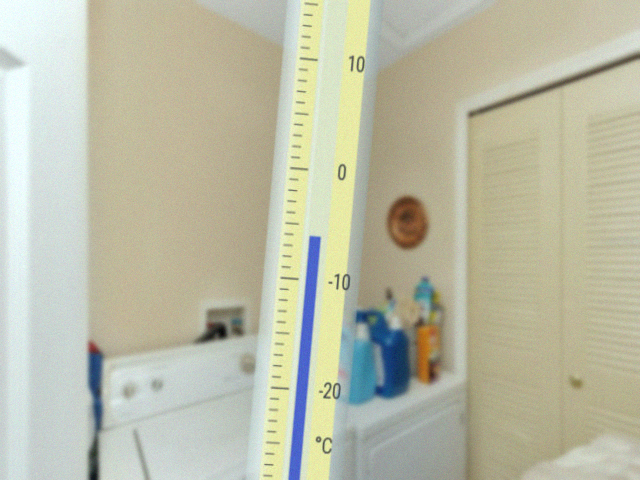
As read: -6; °C
